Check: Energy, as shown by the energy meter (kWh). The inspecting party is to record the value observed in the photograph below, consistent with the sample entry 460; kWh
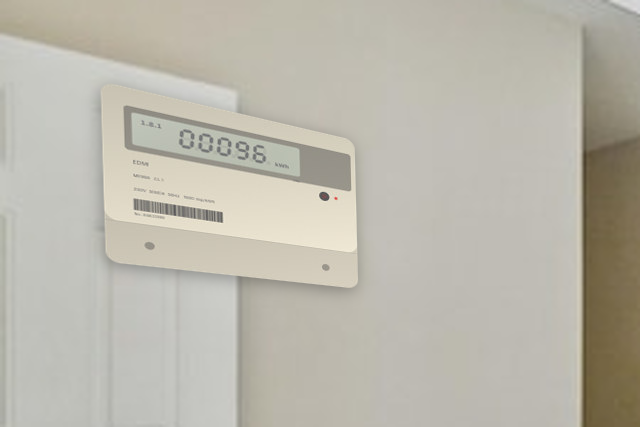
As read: 96; kWh
